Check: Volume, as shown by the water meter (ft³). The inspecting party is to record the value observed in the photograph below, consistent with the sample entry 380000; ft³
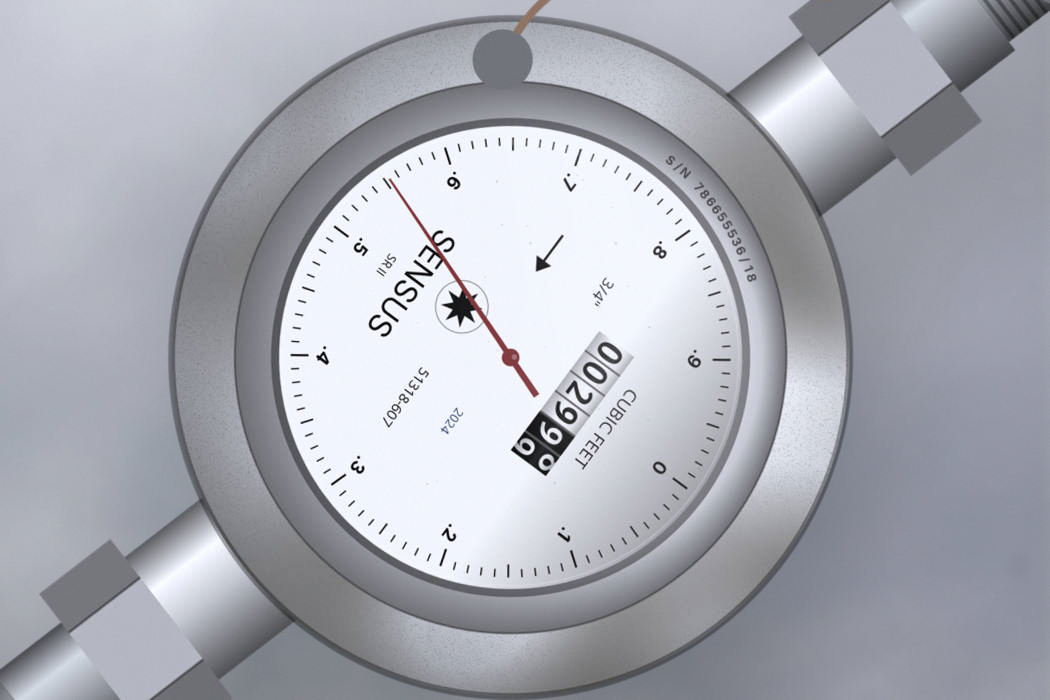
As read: 2998.55; ft³
